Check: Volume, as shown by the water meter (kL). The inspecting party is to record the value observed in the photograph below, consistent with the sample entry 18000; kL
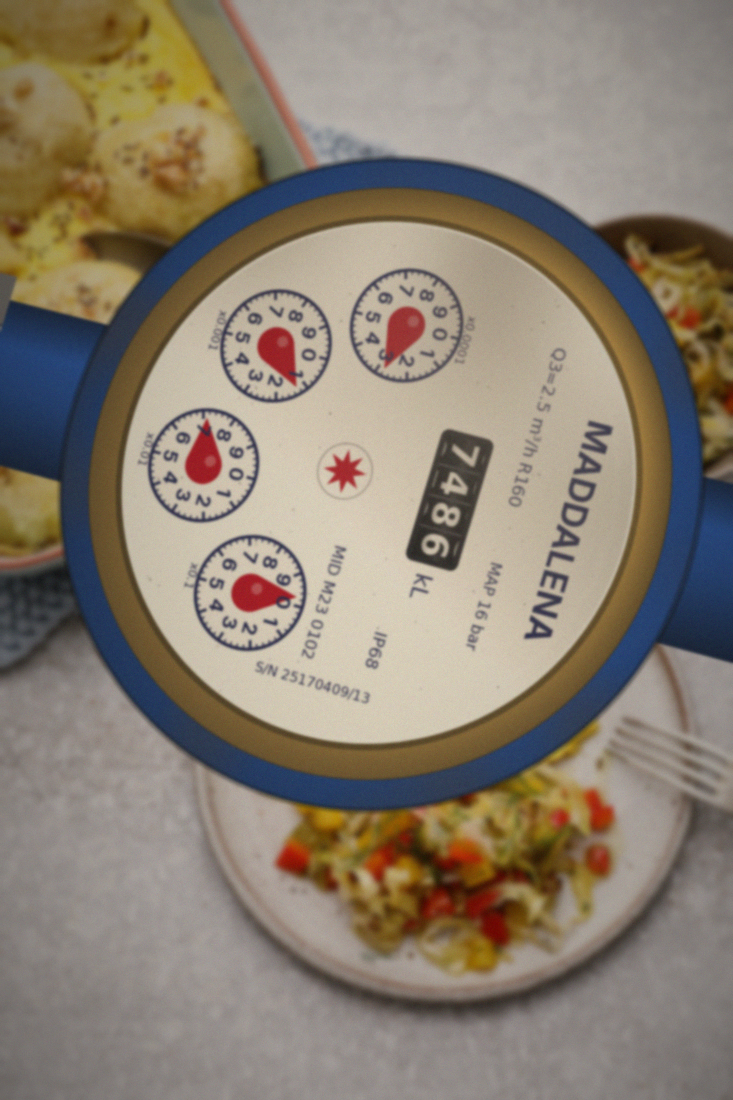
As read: 7485.9712; kL
